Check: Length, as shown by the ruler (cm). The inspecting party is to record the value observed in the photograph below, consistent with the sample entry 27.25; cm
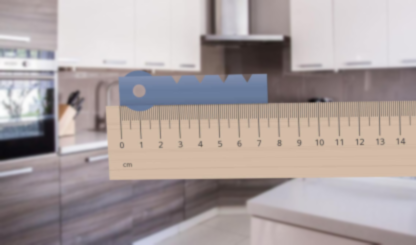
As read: 7.5; cm
